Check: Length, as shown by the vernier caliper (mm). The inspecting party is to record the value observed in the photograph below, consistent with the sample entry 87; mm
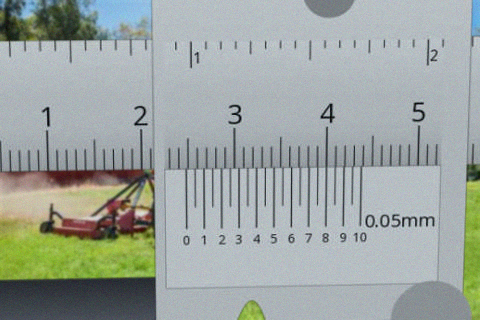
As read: 24.8; mm
